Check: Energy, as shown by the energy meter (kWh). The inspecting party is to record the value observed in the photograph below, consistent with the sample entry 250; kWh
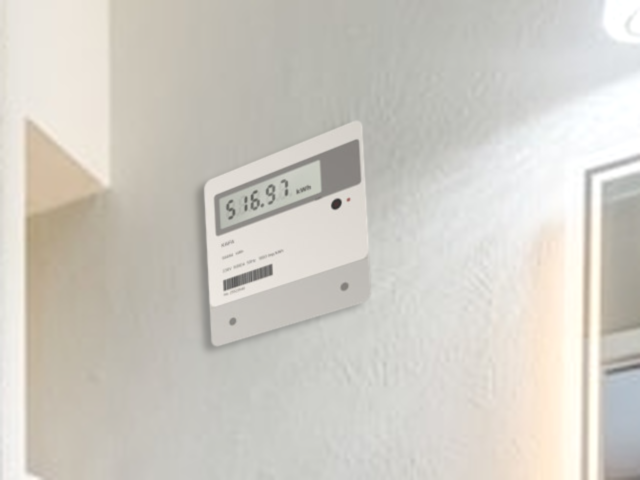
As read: 516.97; kWh
